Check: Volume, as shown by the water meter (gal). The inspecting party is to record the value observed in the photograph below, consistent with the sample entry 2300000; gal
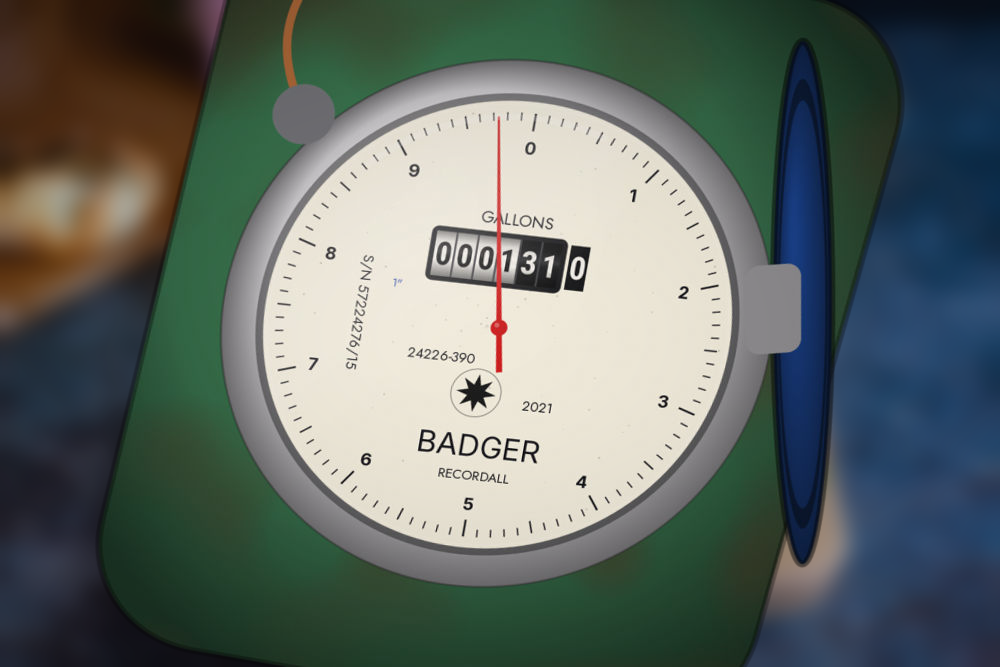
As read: 1309.7; gal
